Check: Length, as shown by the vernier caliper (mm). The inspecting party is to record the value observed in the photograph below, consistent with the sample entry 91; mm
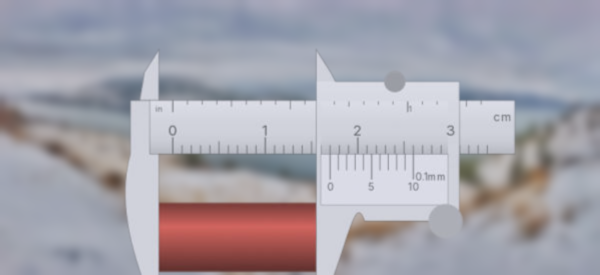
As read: 17.0; mm
